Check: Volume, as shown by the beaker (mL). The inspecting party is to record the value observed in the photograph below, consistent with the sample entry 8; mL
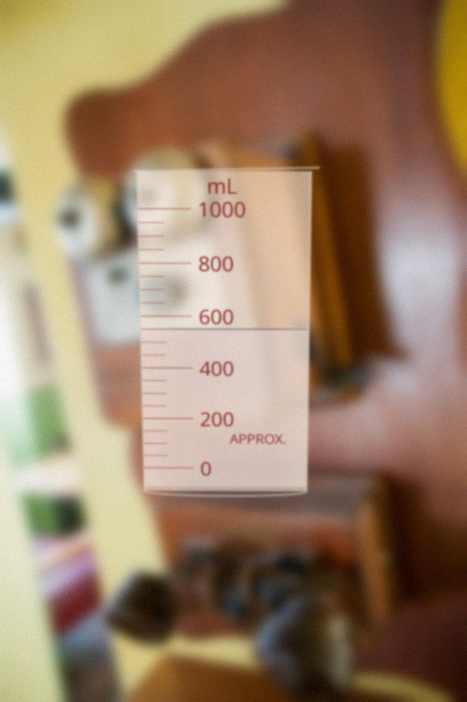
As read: 550; mL
